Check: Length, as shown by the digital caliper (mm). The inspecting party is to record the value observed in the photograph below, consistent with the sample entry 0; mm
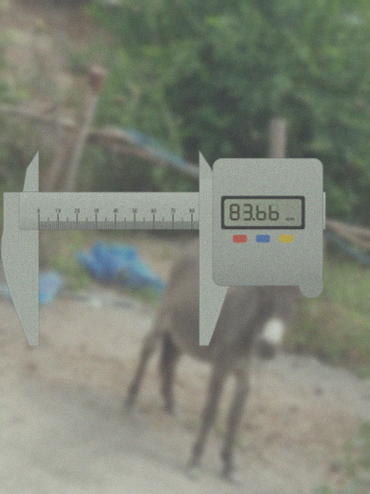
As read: 83.66; mm
